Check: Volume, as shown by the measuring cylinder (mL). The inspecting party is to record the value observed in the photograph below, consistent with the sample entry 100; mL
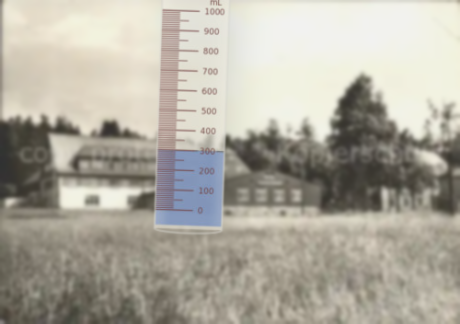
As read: 300; mL
